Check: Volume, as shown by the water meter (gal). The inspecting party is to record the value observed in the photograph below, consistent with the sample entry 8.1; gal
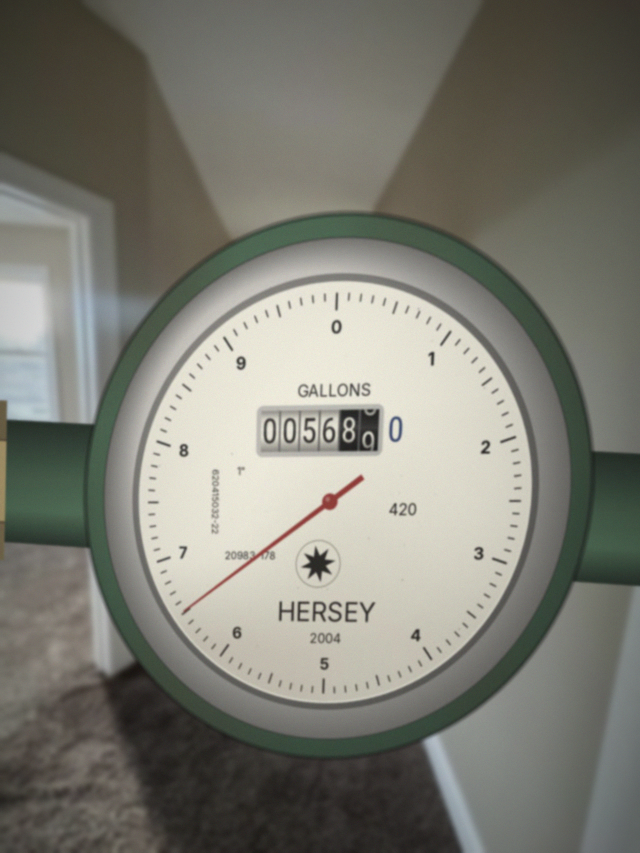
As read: 56886.5; gal
